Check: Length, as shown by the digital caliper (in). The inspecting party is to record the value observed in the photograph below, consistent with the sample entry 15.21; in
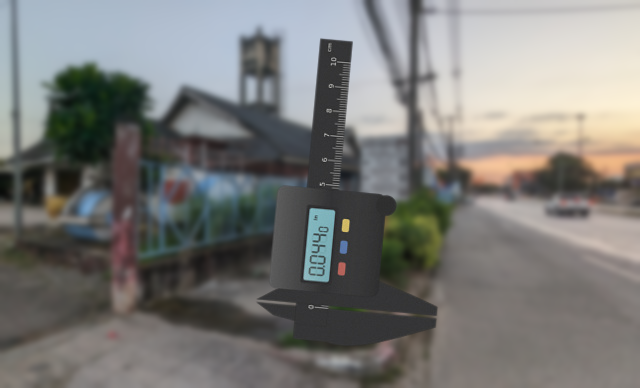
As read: 0.0440; in
